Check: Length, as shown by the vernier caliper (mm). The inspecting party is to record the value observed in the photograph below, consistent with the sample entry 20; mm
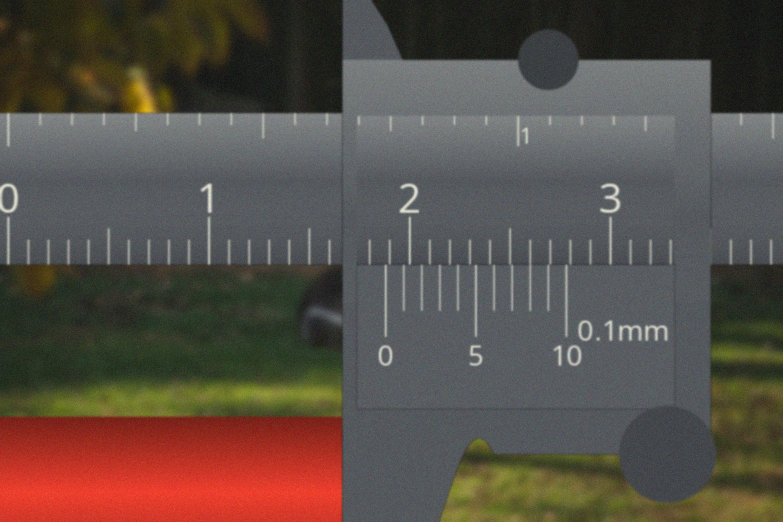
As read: 18.8; mm
